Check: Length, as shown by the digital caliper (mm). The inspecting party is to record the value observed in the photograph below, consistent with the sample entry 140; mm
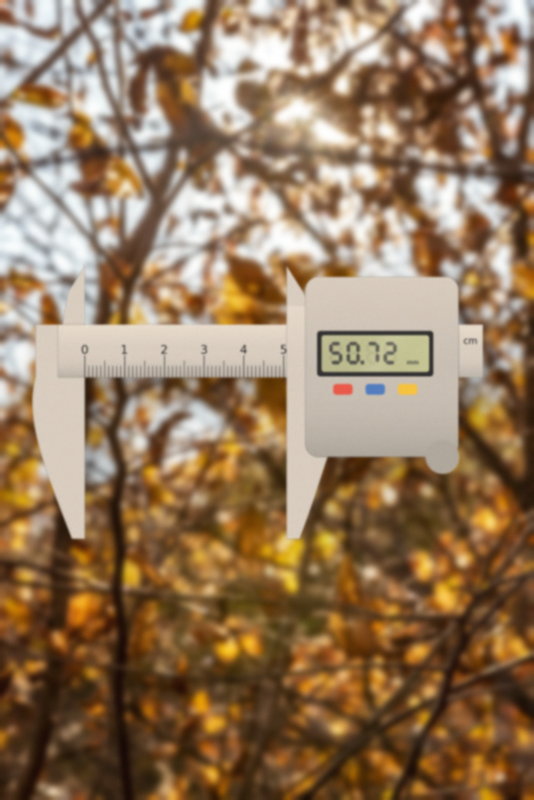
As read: 50.72; mm
